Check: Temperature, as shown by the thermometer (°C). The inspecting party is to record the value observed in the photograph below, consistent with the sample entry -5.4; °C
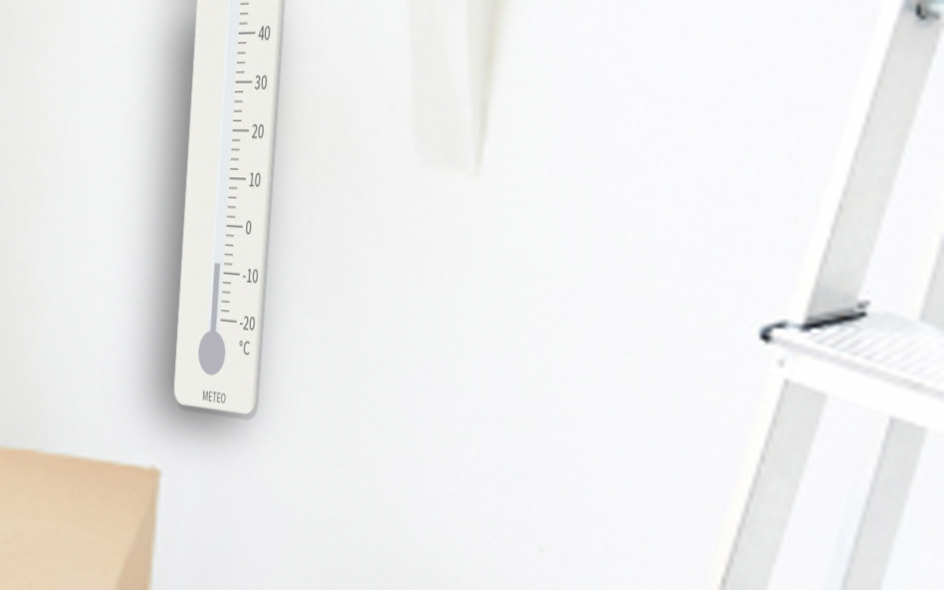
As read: -8; °C
